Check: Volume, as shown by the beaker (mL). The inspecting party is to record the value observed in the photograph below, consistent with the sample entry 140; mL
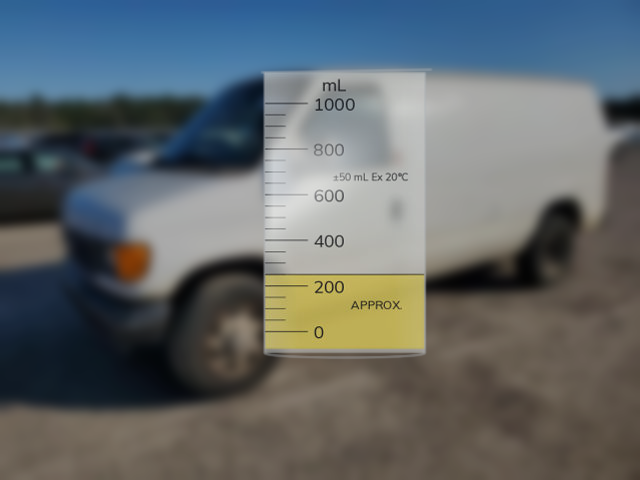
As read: 250; mL
